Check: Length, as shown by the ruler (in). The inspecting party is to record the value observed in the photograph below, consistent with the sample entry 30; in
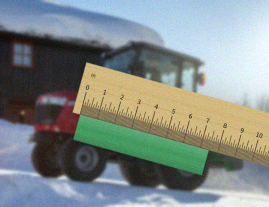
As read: 7.5; in
